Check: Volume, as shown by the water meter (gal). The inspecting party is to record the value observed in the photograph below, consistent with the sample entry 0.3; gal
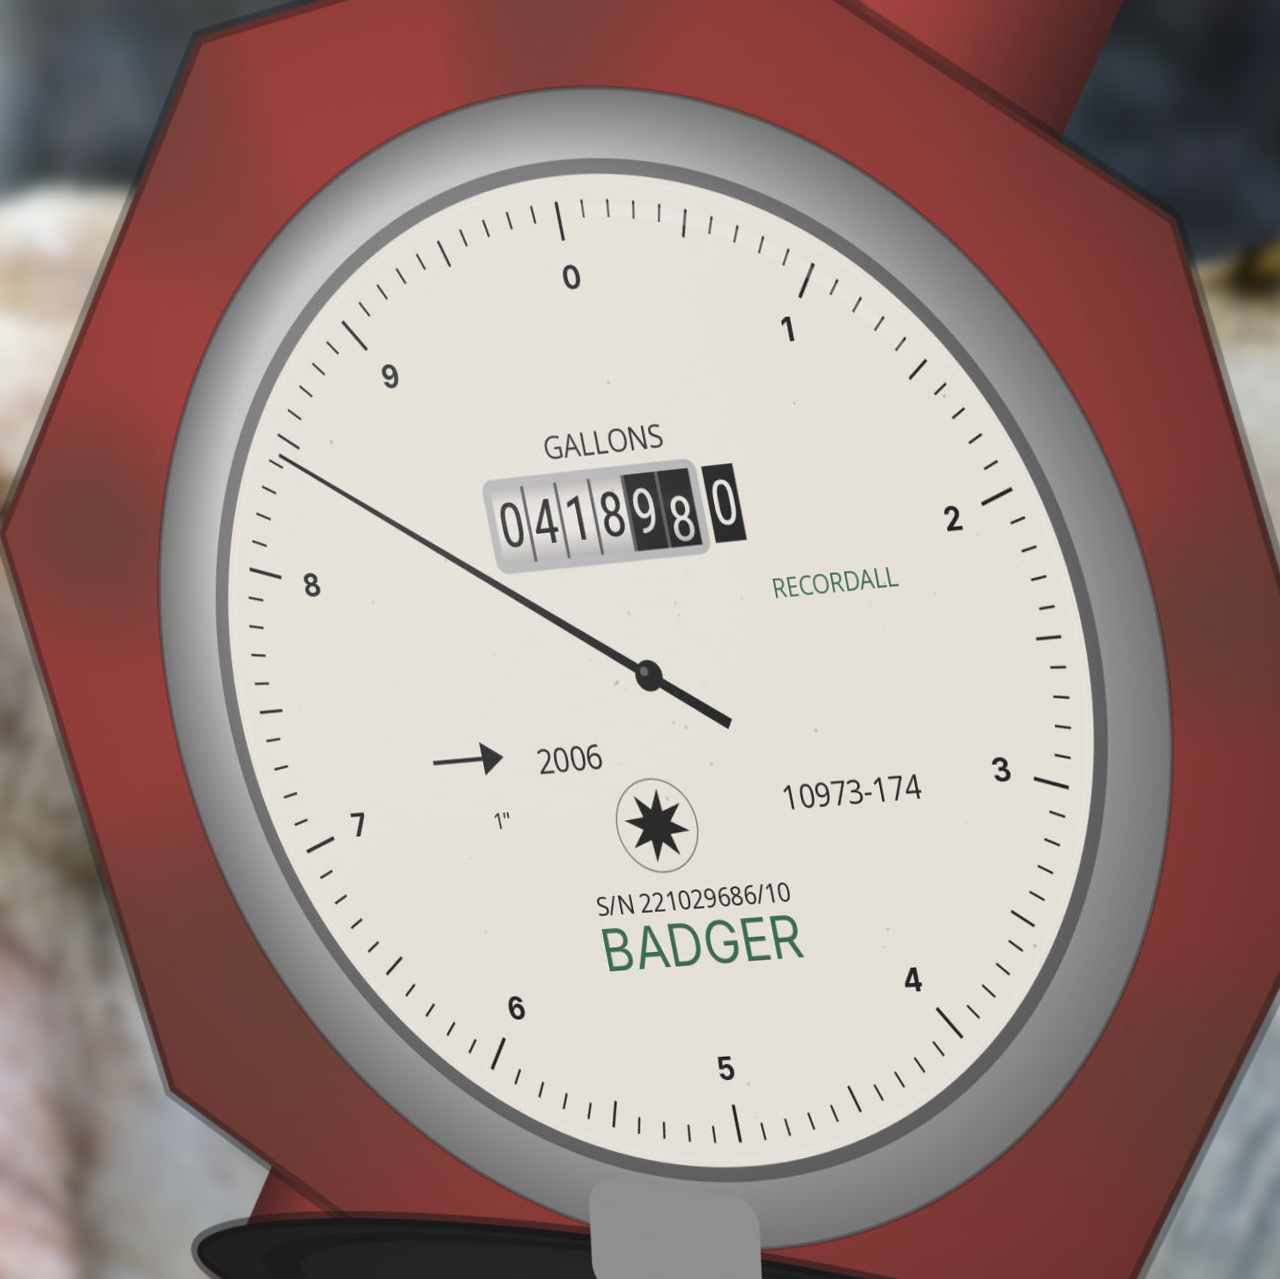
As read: 418978.4; gal
